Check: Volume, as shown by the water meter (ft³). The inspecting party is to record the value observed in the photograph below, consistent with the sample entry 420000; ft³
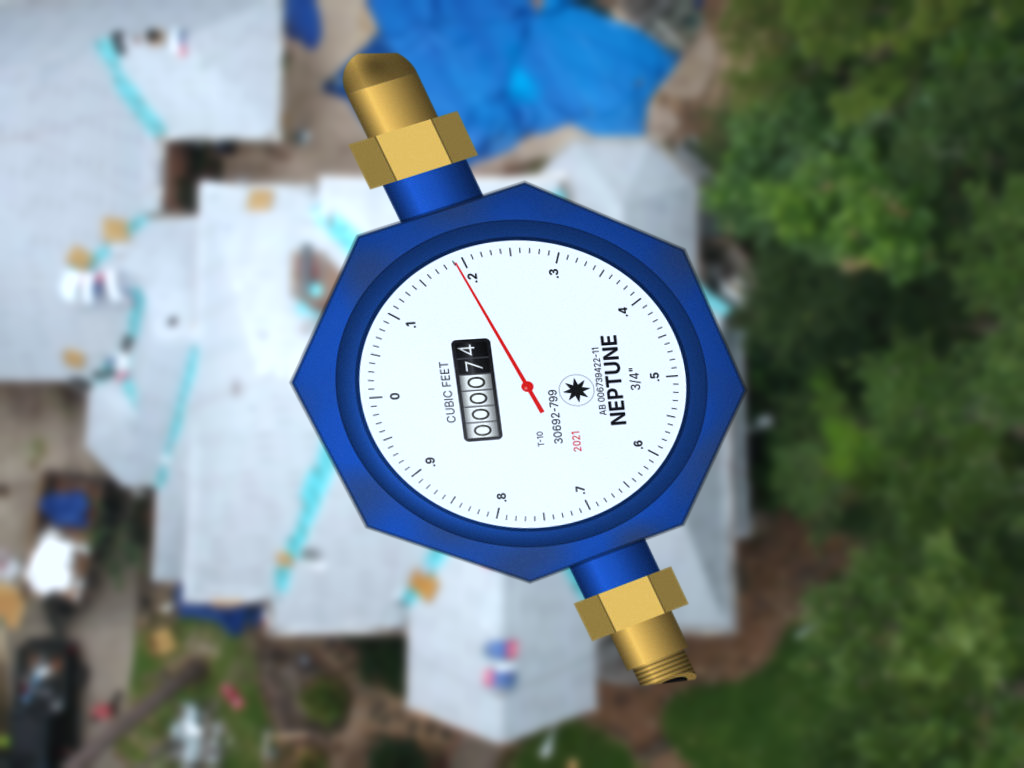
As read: 74.19; ft³
